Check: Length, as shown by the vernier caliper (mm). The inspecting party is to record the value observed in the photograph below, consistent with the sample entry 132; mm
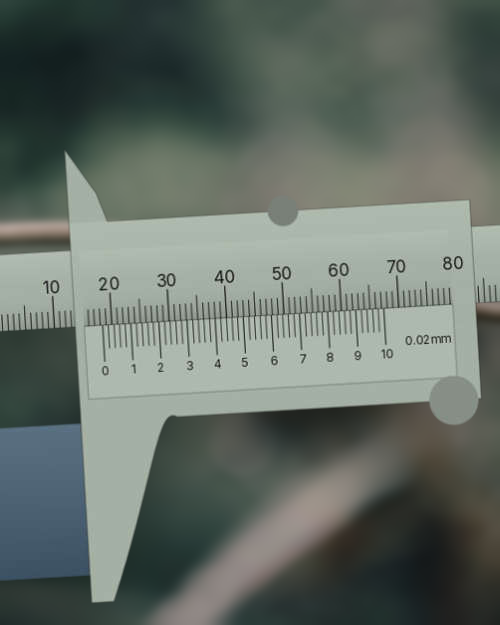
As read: 18.4; mm
